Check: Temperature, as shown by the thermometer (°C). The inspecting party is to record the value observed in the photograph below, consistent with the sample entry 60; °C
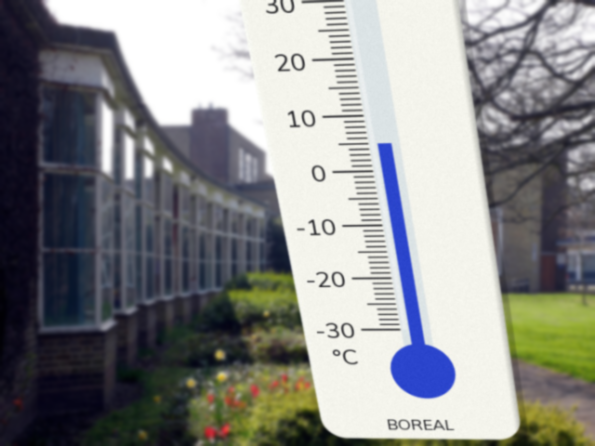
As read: 5; °C
